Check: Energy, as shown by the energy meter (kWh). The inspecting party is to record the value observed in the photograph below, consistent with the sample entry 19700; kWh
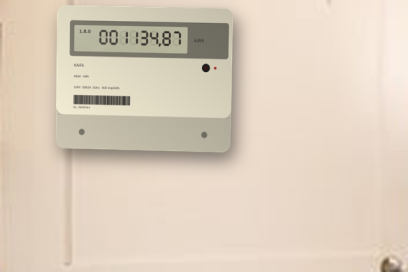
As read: 1134.87; kWh
